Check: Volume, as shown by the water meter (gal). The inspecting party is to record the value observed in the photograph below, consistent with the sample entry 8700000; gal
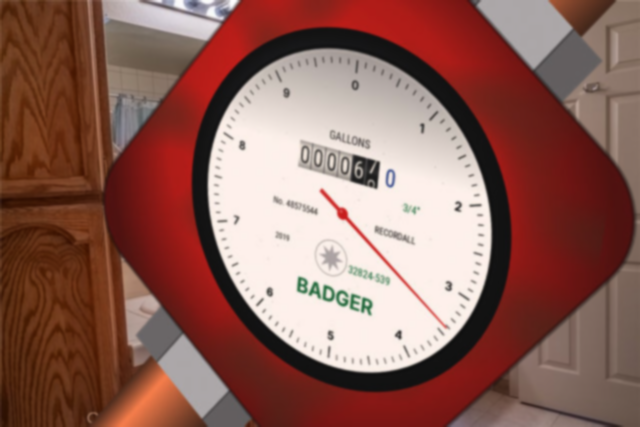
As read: 673.4; gal
